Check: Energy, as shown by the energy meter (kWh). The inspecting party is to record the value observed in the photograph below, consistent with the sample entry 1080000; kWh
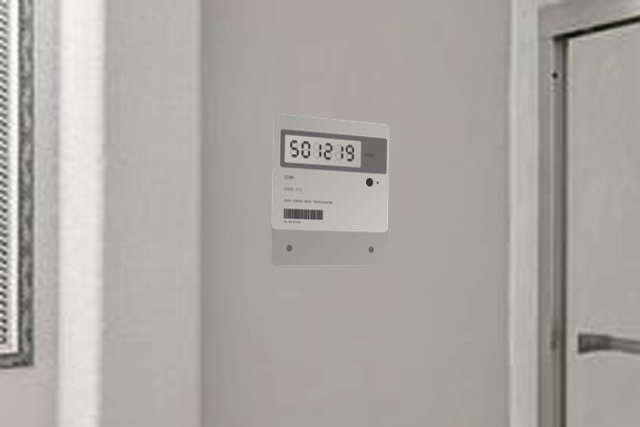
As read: 501219; kWh
